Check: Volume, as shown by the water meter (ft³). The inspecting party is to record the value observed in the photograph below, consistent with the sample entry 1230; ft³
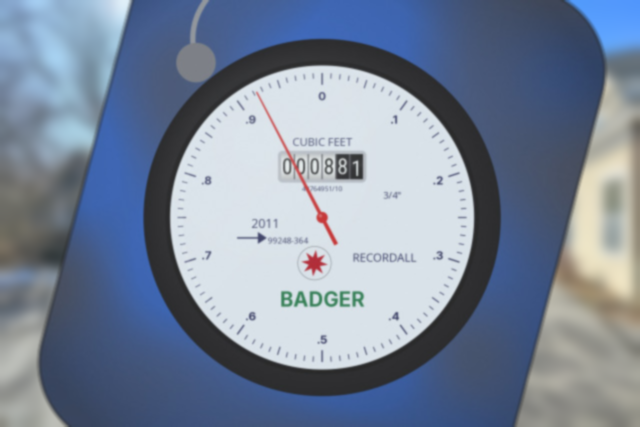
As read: 880.92; ft³
